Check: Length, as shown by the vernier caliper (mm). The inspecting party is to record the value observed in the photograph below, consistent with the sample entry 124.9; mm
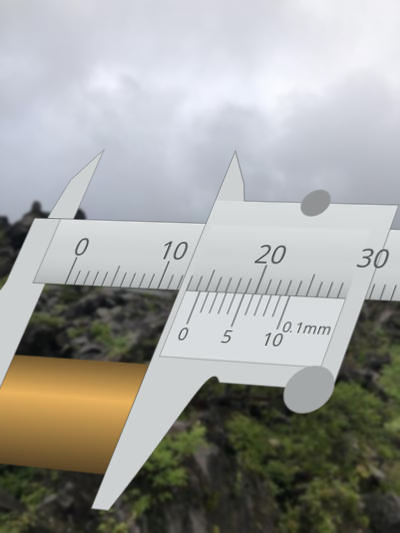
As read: 14.4; mm
